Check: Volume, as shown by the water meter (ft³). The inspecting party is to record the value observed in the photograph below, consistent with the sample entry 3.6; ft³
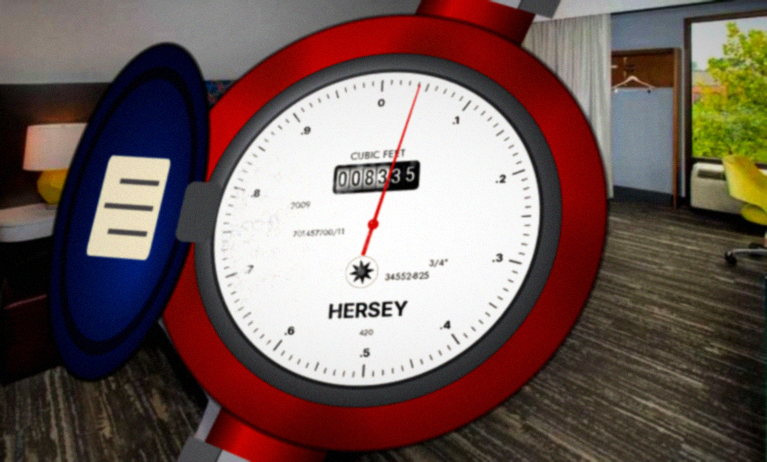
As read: 8335.04; ft³
